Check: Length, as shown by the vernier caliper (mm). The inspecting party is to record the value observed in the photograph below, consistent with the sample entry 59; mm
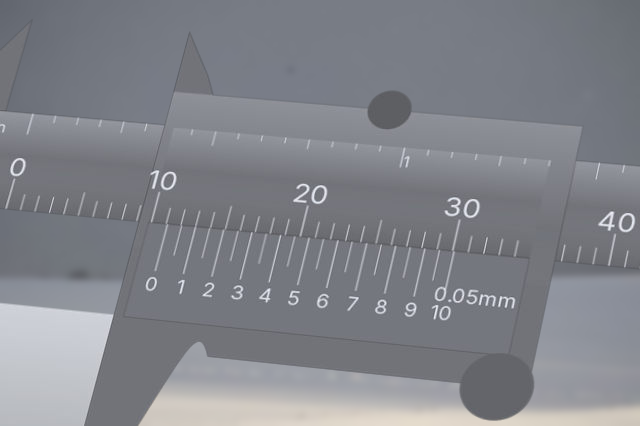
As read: 11.1; mm
